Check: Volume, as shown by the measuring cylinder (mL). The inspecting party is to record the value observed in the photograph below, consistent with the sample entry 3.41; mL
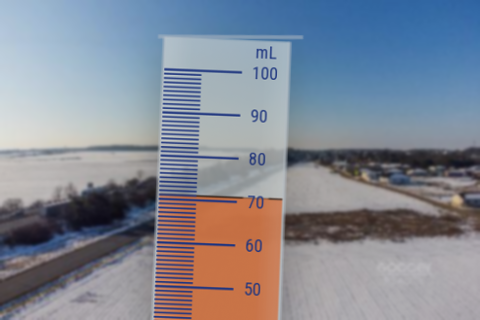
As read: 71; mL
